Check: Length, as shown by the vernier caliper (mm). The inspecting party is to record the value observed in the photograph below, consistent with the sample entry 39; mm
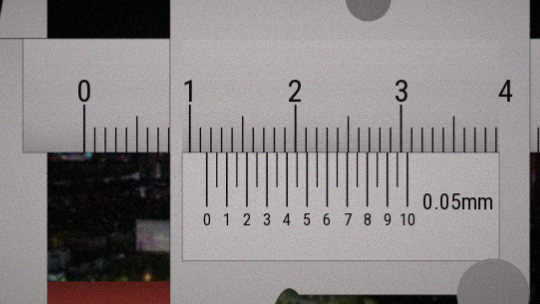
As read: 11.6; mm
